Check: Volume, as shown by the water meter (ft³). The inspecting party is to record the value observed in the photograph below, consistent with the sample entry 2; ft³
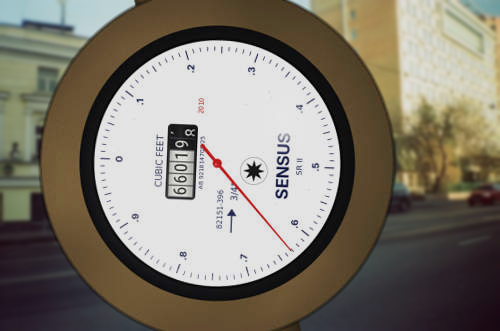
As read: 660197.63; ft³
